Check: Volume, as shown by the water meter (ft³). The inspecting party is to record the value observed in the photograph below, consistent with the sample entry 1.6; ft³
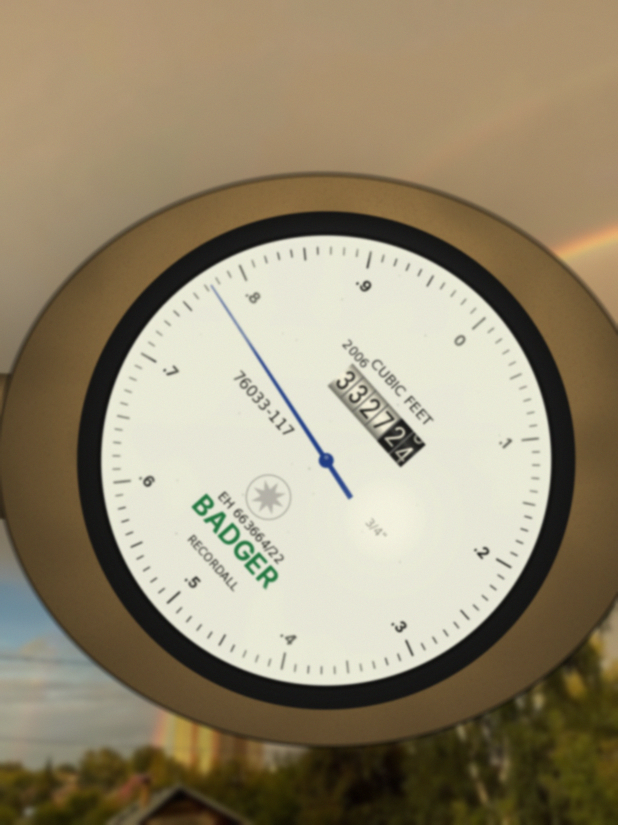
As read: 332723.77; ft³
